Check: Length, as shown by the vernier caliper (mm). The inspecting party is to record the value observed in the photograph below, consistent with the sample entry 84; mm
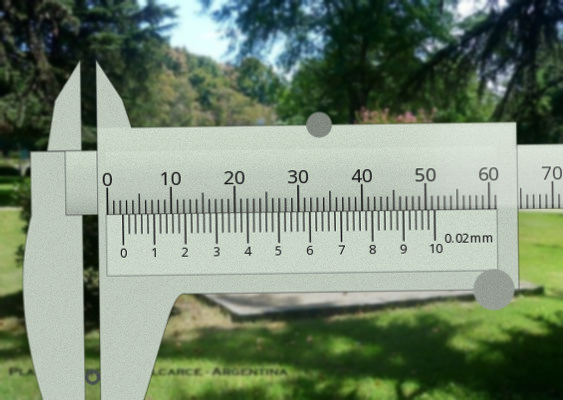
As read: 2.4; mm
